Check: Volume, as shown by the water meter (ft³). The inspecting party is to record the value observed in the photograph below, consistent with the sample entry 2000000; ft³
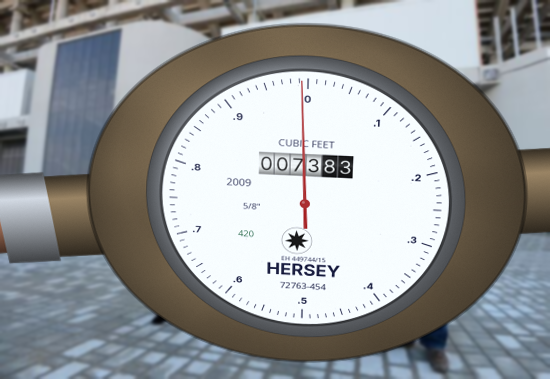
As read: 7382.99; ft³
